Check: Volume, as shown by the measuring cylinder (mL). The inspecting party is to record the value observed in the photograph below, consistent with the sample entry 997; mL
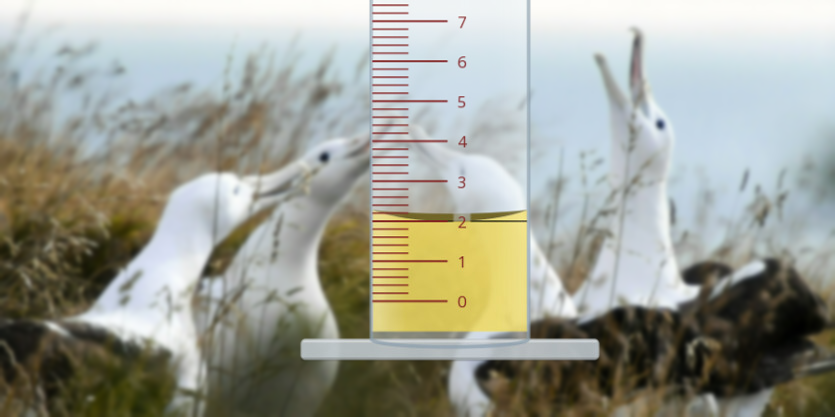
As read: 2; mL
